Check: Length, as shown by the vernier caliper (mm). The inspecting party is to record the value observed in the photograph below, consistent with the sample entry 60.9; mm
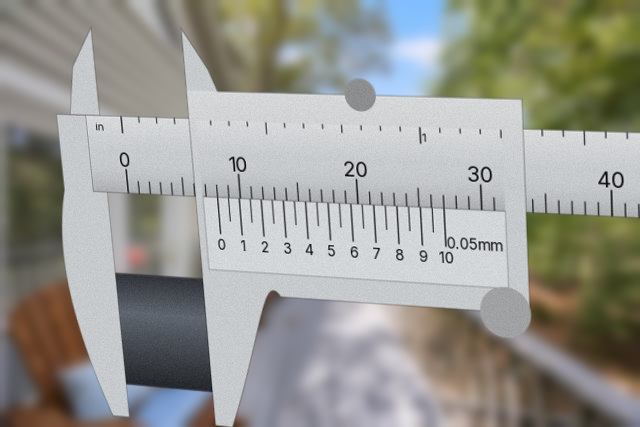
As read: 8.0; mm
